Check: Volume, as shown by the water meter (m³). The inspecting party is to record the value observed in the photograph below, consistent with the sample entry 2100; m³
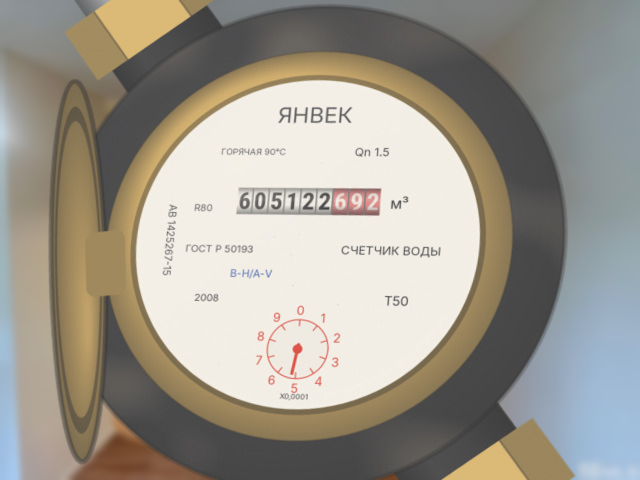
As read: 605122.6925; m³
